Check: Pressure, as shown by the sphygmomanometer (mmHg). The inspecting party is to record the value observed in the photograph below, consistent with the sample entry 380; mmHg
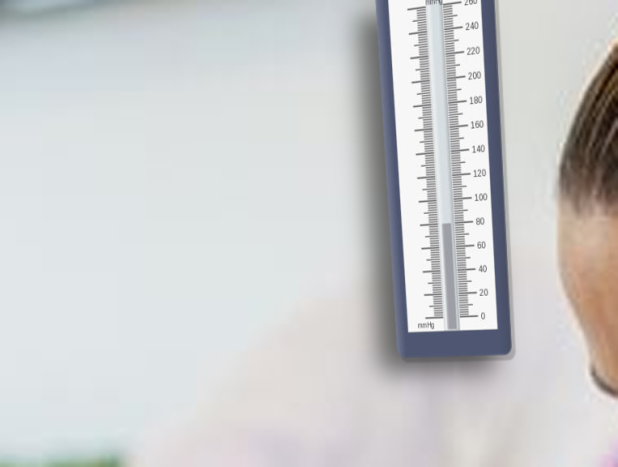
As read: 80; mmHg
